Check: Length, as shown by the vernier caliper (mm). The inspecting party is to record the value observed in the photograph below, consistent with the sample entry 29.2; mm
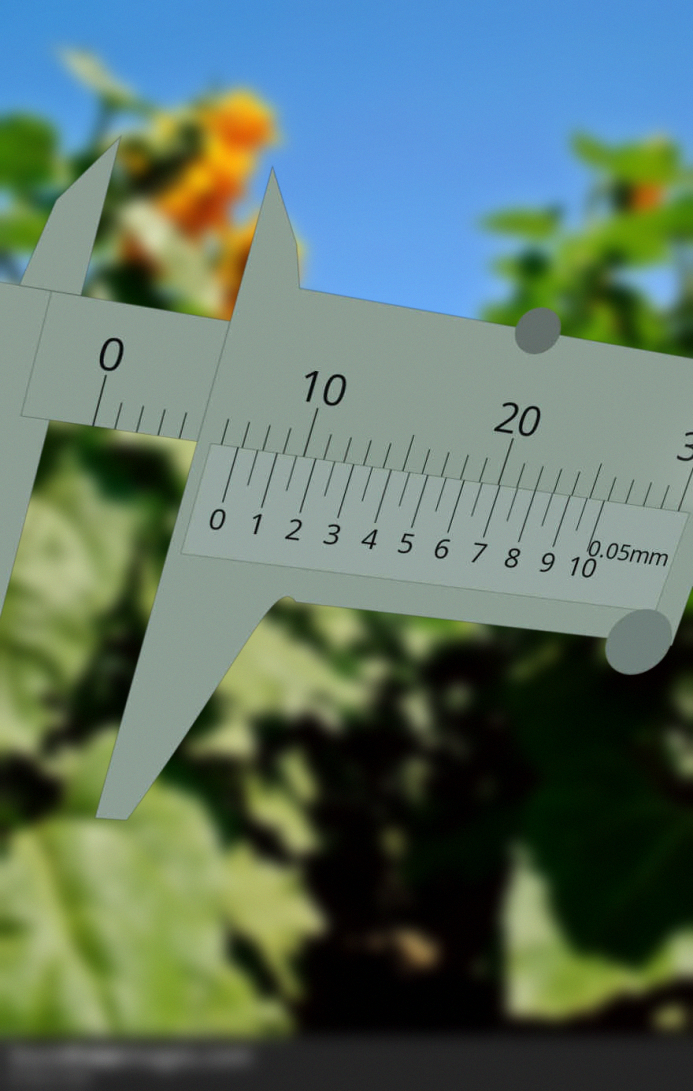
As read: 6.8; mm
